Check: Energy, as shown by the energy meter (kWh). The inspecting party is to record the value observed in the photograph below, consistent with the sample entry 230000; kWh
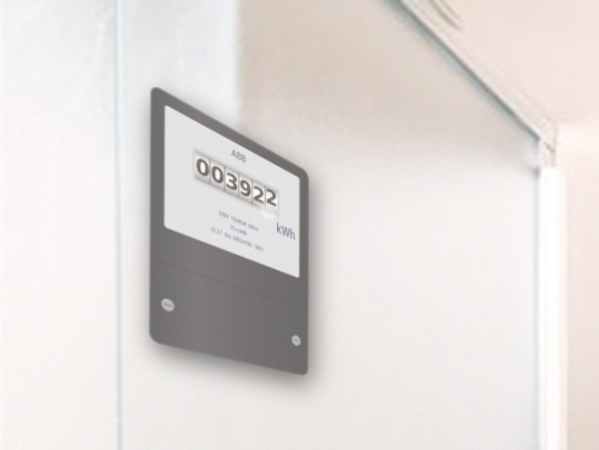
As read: 3922; kWh
